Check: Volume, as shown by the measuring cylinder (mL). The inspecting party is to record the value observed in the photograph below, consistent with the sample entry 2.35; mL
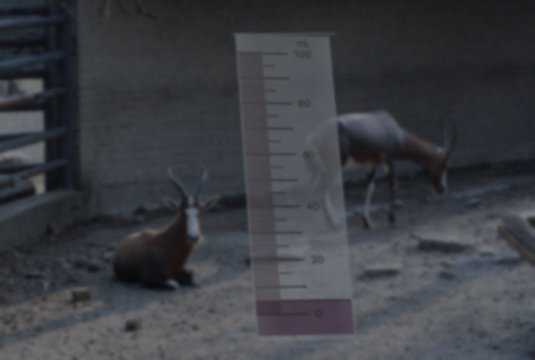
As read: 5; mL
